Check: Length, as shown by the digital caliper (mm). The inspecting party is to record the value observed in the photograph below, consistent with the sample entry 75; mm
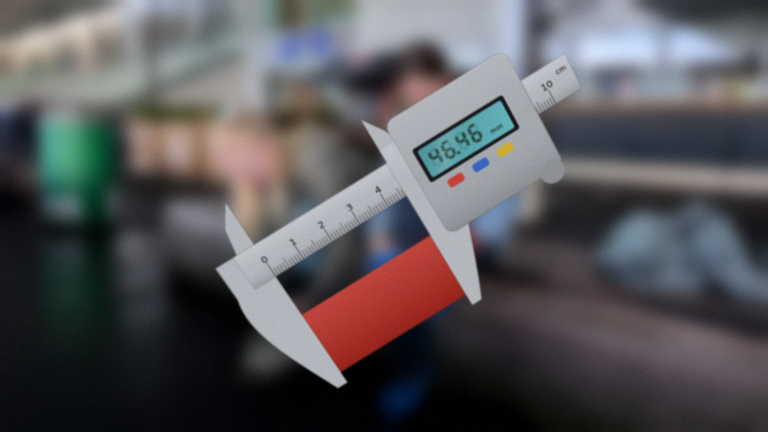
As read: 46.46; mm
